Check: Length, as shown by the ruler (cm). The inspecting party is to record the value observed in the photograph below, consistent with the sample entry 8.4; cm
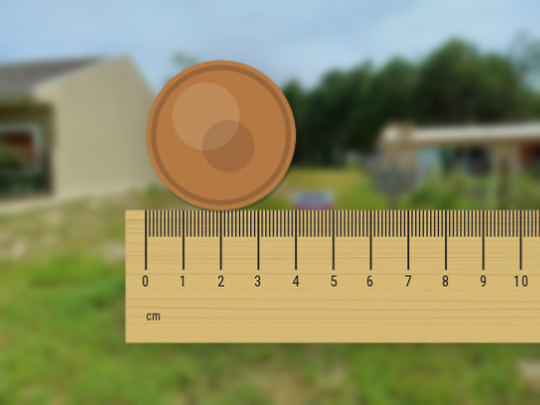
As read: 4; cm
